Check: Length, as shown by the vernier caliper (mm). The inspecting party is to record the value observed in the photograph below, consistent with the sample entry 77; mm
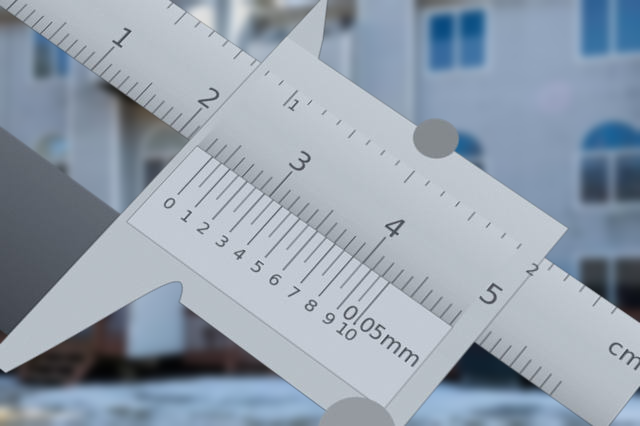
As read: 23.8; mm
